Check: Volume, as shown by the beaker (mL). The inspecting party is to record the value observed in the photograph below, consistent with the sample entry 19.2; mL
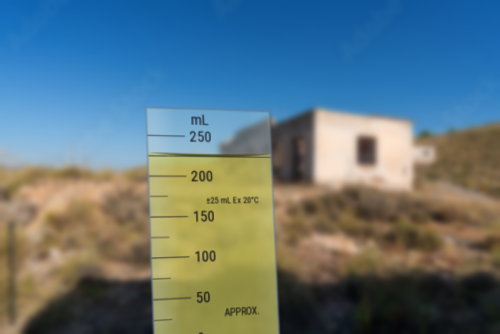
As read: 225; mL
